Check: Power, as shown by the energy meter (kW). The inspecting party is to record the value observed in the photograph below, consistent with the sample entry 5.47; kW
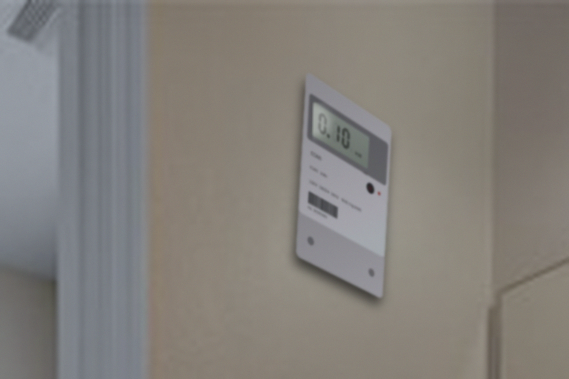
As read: 0.10; kW
